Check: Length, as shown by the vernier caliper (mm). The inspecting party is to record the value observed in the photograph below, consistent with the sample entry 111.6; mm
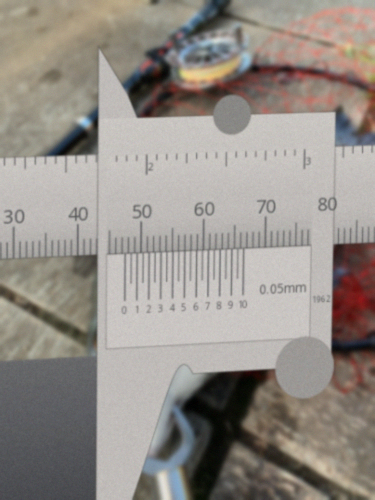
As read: 47.5; mm
